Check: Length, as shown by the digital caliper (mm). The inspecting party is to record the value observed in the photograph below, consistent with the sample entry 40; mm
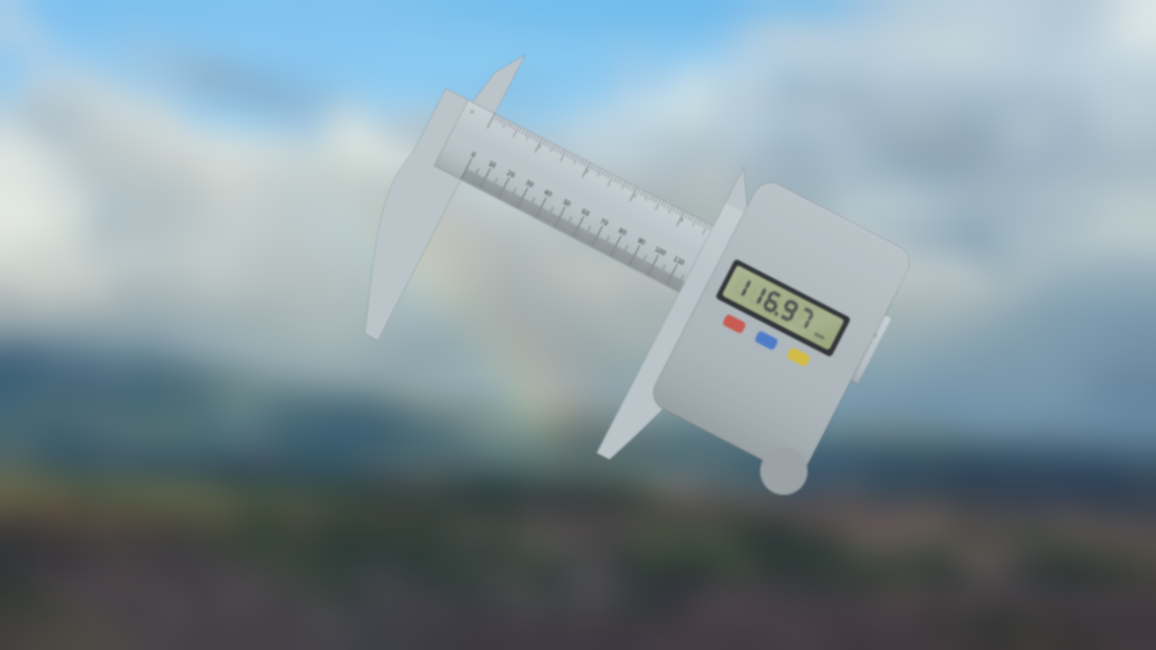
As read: 116.97; mm
